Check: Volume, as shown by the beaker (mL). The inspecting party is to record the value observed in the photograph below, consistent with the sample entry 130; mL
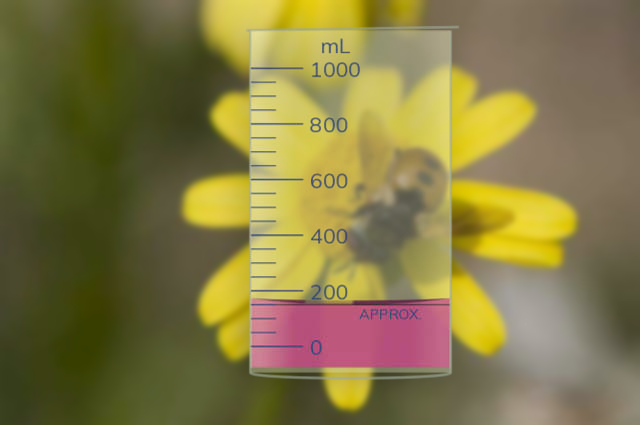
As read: 150; mL
